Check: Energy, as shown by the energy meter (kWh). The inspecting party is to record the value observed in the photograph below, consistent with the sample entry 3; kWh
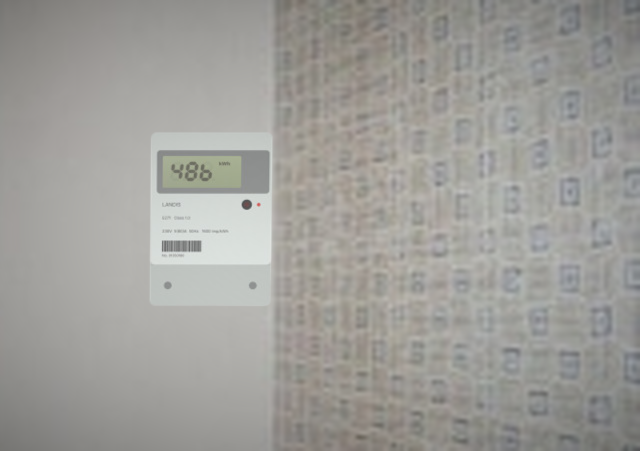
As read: 486; kWh
